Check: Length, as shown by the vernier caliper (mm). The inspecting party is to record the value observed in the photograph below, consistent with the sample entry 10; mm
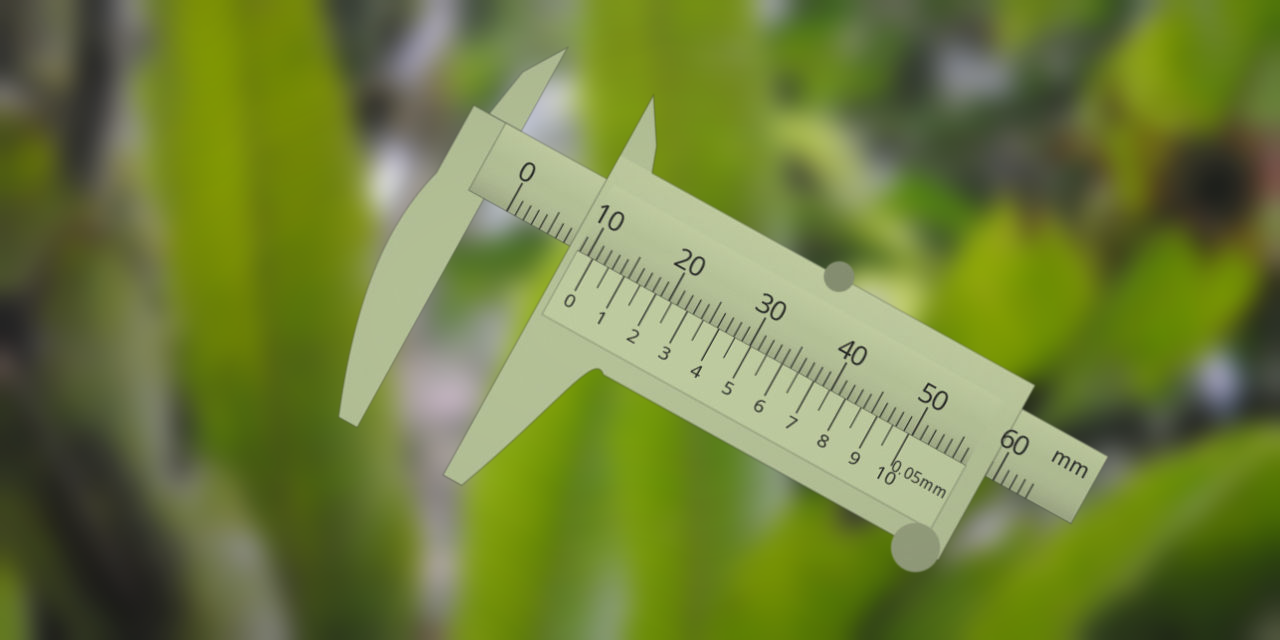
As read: 10.6; mm
